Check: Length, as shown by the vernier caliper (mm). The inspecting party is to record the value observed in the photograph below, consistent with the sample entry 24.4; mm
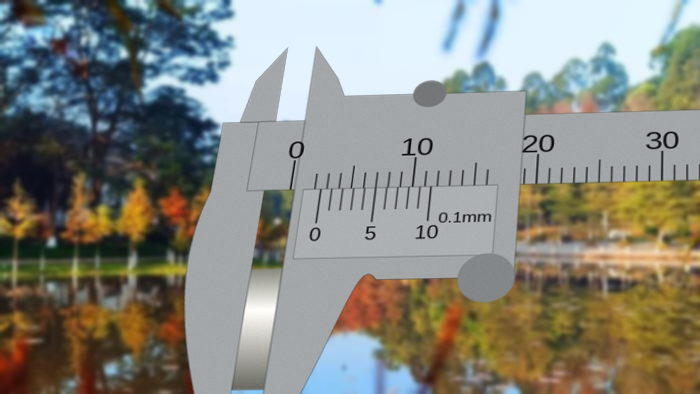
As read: 2.5; mm
